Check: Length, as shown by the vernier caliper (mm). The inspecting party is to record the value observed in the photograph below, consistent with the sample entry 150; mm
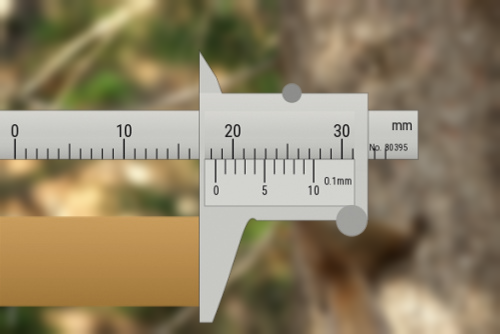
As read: 18.4; mm
